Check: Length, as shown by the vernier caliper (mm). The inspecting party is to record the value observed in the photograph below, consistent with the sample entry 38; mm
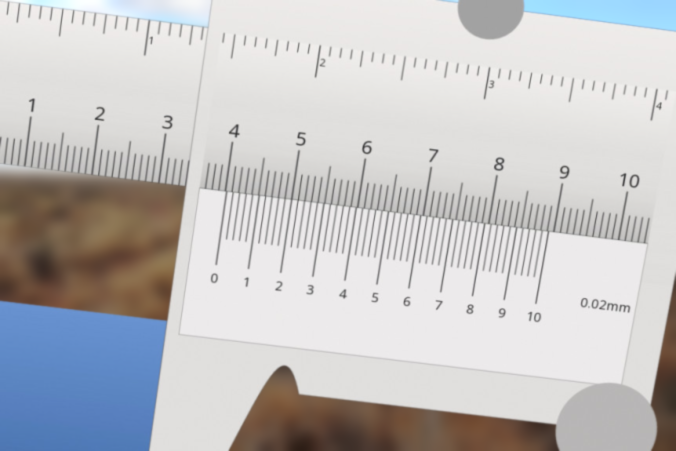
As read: 40.2; mm
